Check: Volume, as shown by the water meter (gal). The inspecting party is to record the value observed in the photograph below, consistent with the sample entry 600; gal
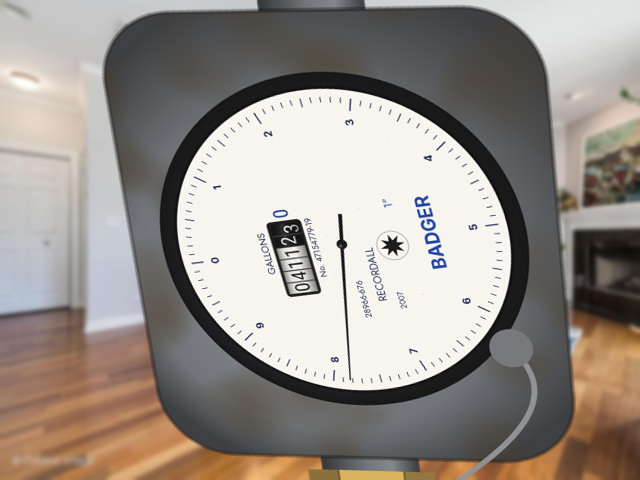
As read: 411227.8; gal
